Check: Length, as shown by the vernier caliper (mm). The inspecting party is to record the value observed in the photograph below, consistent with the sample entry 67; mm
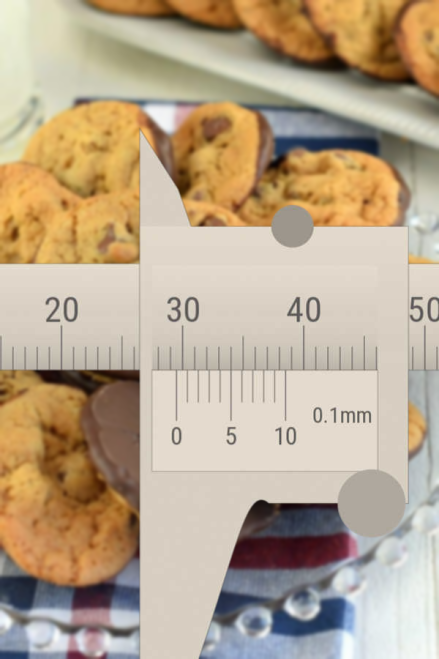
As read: 29.5; mm
